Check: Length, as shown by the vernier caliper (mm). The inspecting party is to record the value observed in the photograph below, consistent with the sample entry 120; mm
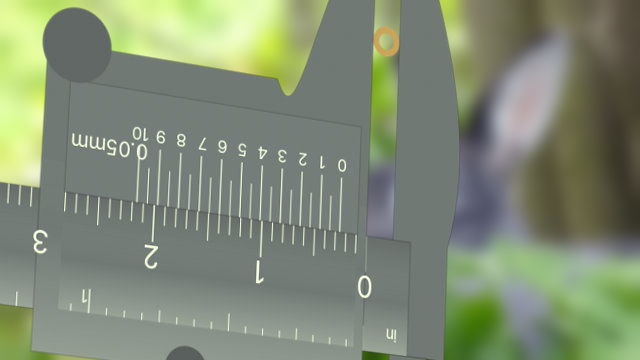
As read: 2.6; mm
